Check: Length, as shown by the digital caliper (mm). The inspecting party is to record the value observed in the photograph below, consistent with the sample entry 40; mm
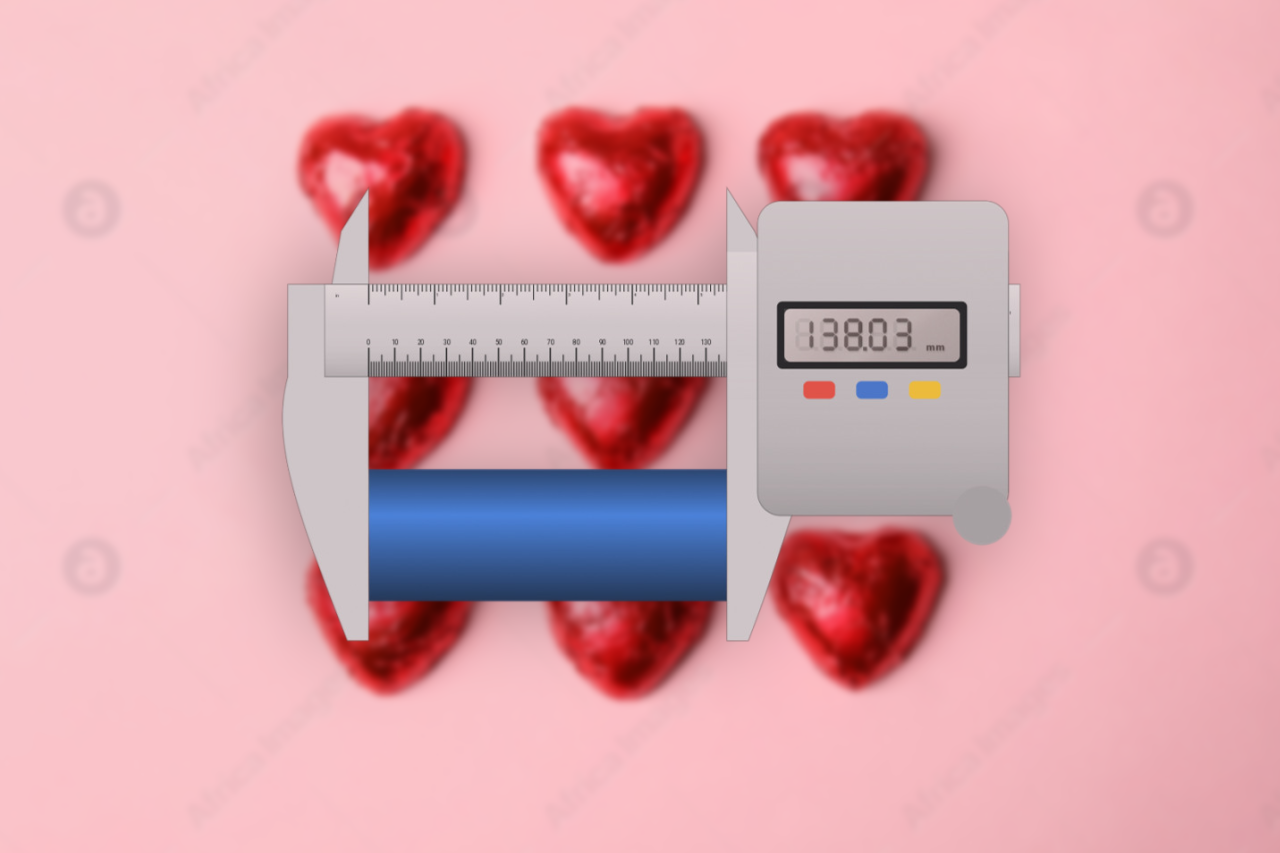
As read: 138.03; mm
